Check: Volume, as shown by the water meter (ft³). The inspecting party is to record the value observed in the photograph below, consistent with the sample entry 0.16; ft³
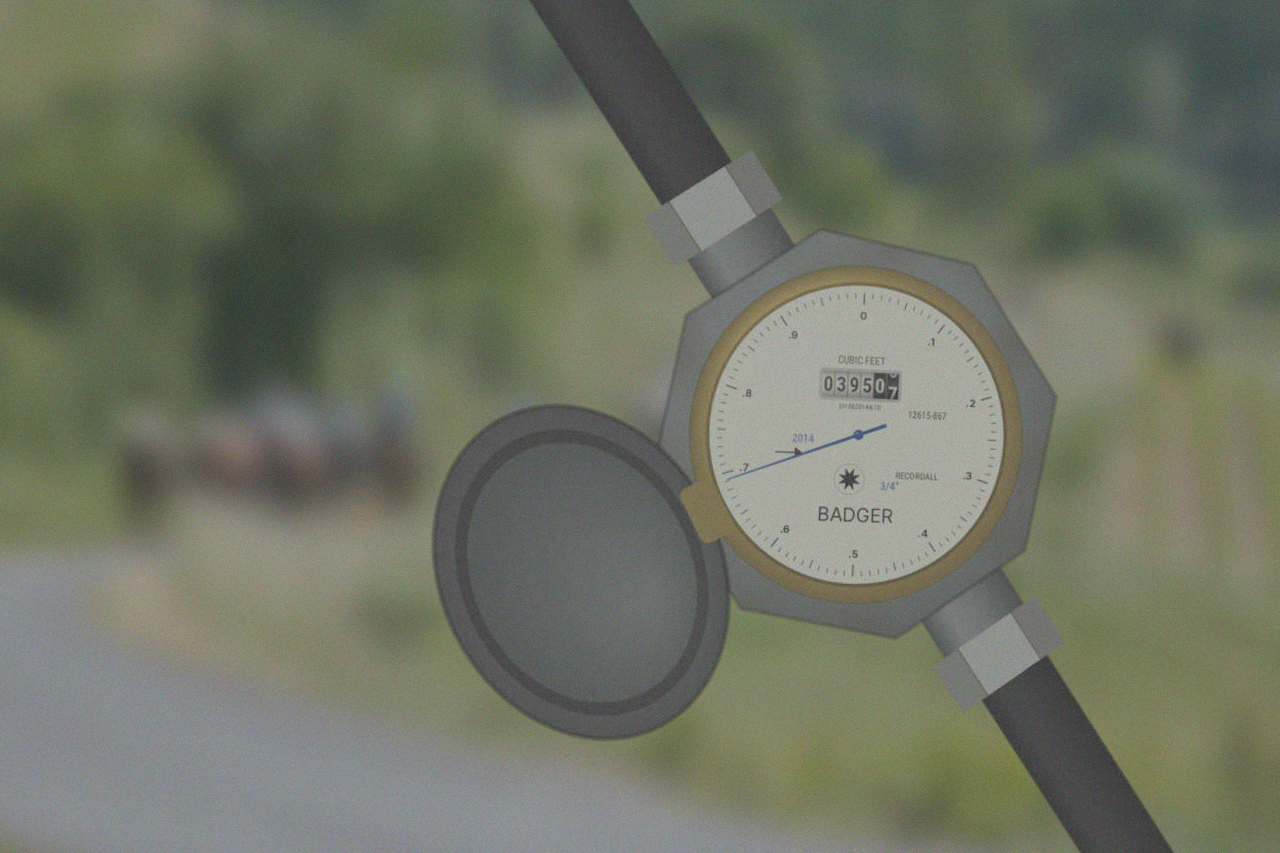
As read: 39506.69; ft³
